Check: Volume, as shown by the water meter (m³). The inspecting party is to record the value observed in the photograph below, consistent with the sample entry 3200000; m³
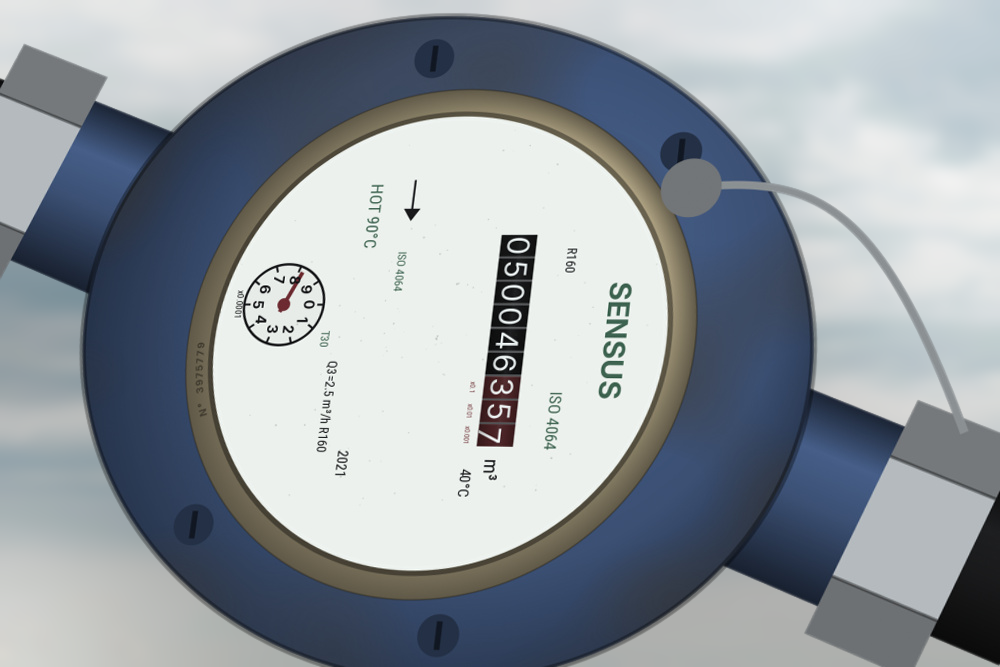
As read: 50046.3568; m³
